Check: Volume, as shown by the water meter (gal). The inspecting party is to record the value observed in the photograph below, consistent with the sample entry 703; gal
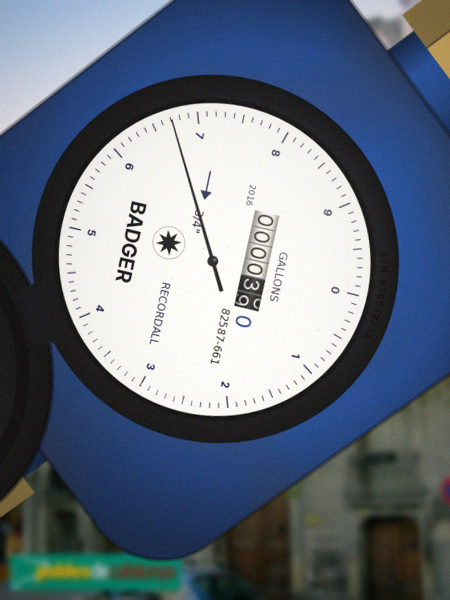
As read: 386.7; gal
